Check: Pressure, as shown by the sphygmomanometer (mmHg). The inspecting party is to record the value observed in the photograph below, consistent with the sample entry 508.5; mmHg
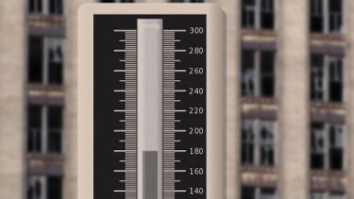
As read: 180; mmHg
